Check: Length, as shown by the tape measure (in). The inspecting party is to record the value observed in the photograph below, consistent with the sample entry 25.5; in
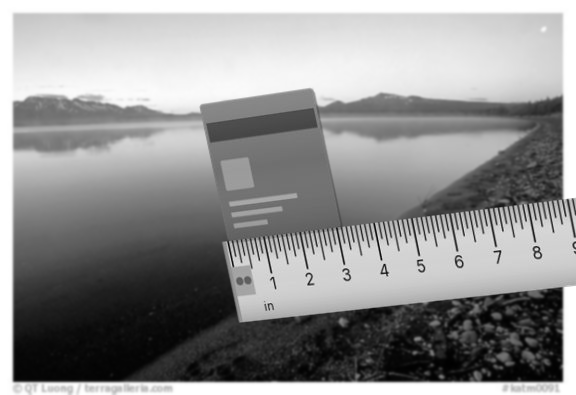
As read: 3.125; in
